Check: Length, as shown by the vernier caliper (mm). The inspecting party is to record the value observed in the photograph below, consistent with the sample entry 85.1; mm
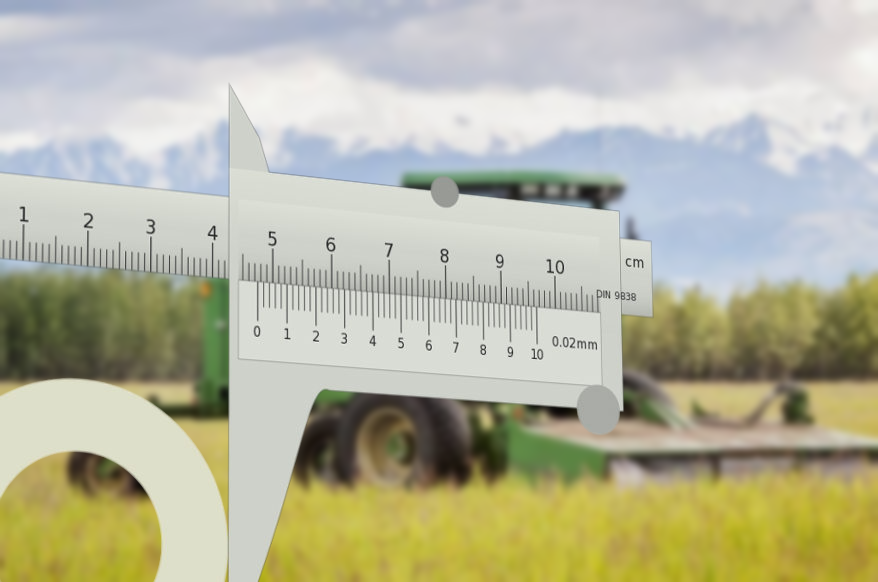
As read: 47.5; mm
